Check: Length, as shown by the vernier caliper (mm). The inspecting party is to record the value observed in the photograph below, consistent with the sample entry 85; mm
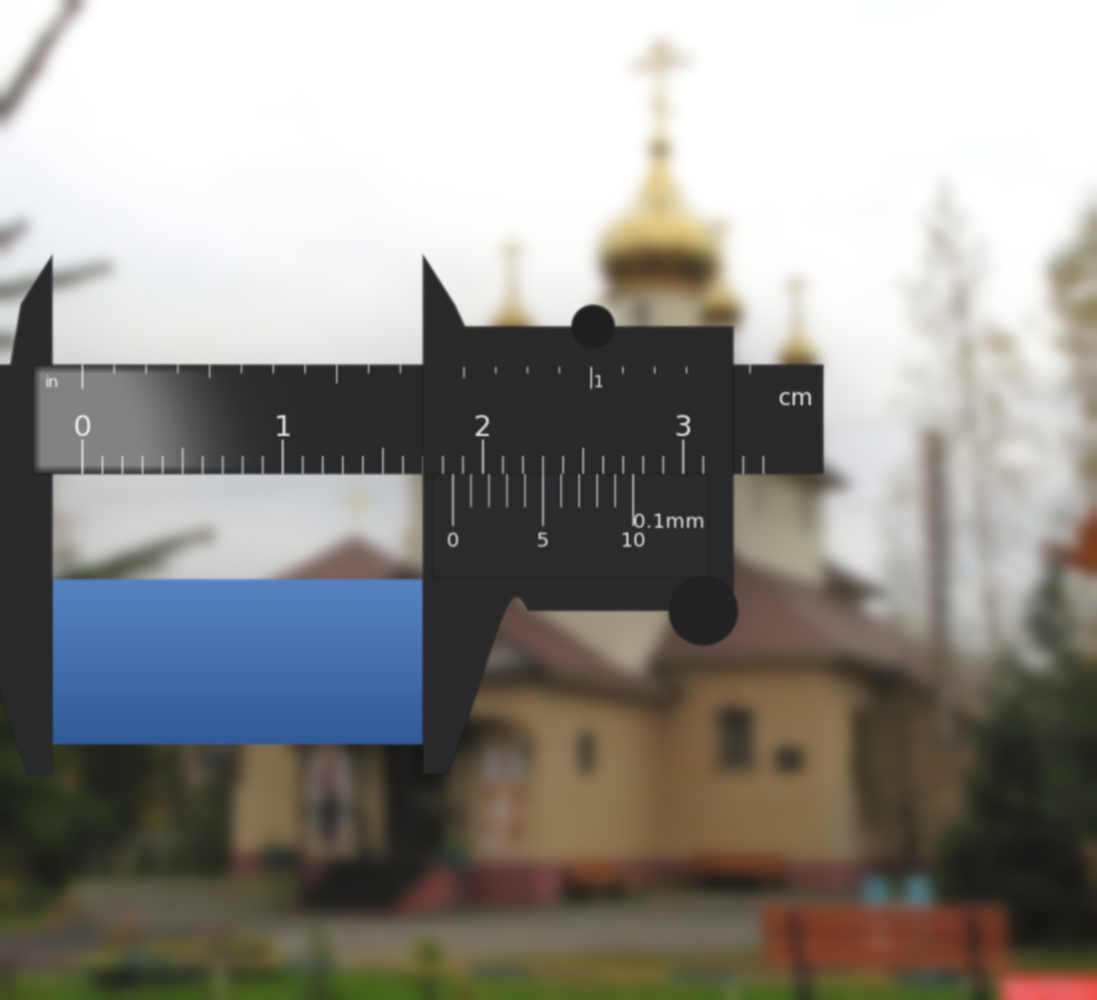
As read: 18.5; mm
